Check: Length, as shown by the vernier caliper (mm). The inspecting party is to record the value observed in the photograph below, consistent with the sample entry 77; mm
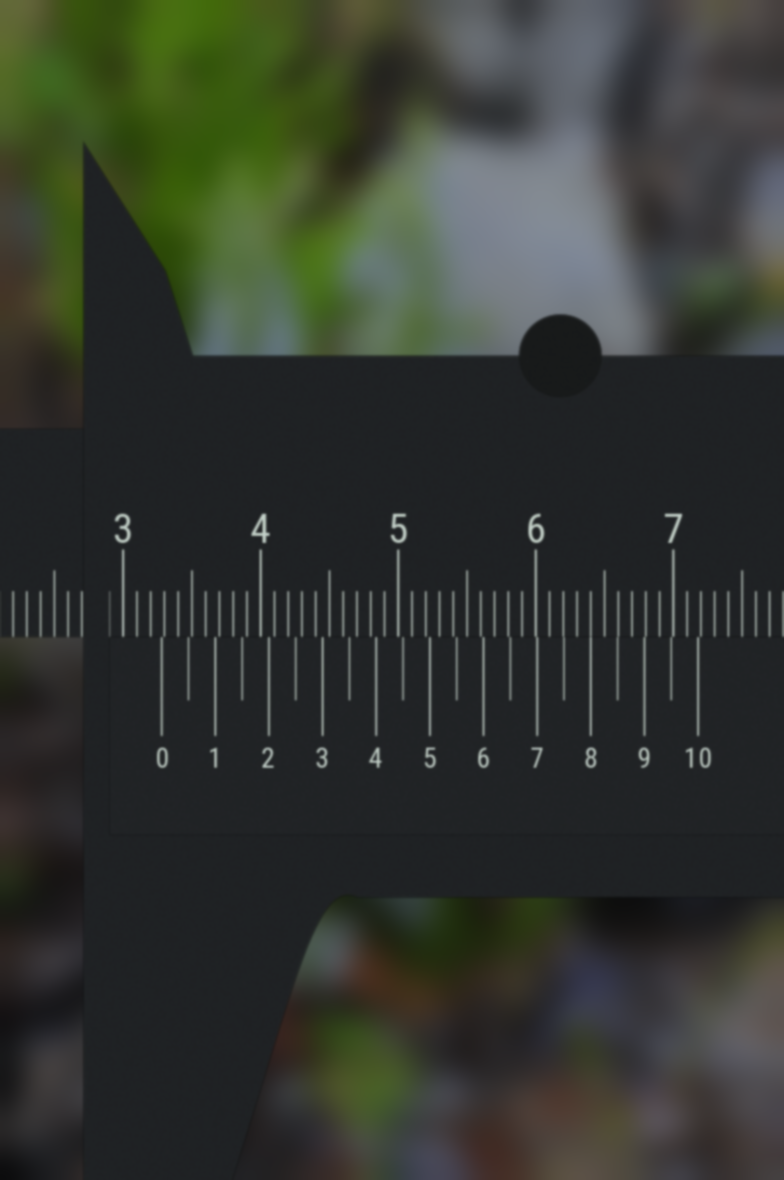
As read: 32.8; mm
